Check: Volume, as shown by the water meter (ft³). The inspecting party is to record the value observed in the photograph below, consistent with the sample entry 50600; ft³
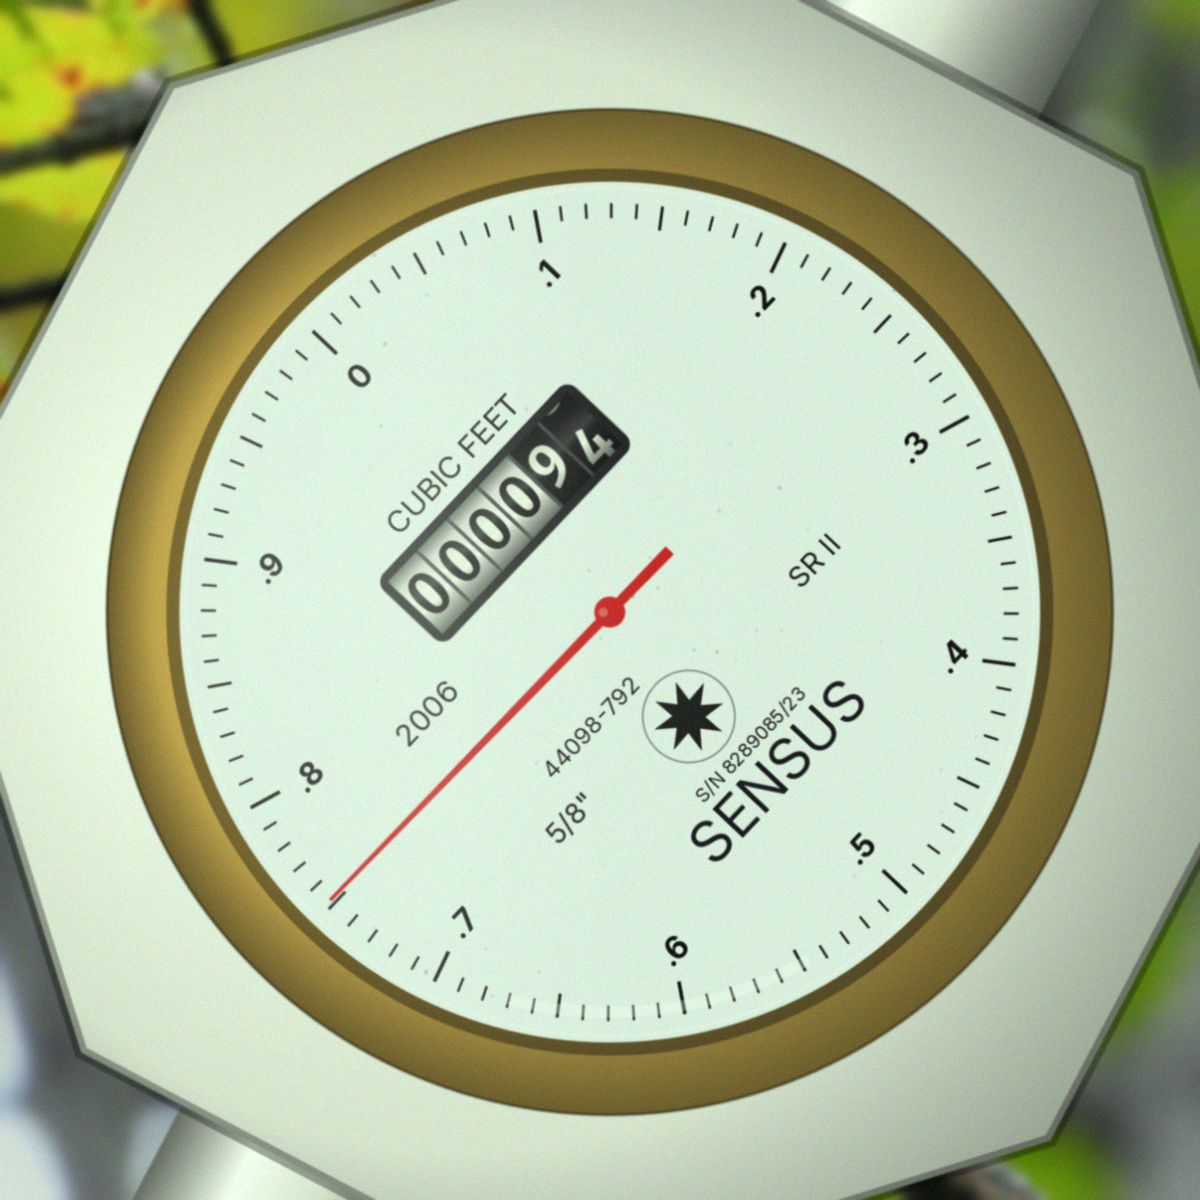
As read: 93.75; ft³
